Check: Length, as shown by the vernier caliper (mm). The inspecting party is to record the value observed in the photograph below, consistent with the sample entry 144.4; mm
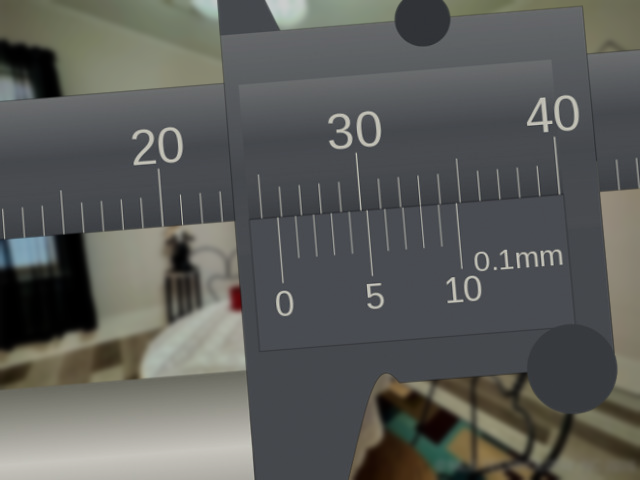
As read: 25.8; mm
